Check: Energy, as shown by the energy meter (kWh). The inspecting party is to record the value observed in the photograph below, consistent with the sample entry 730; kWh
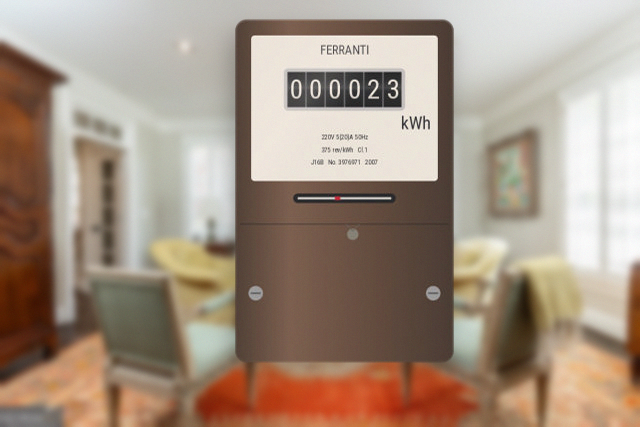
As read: 23; kWh
